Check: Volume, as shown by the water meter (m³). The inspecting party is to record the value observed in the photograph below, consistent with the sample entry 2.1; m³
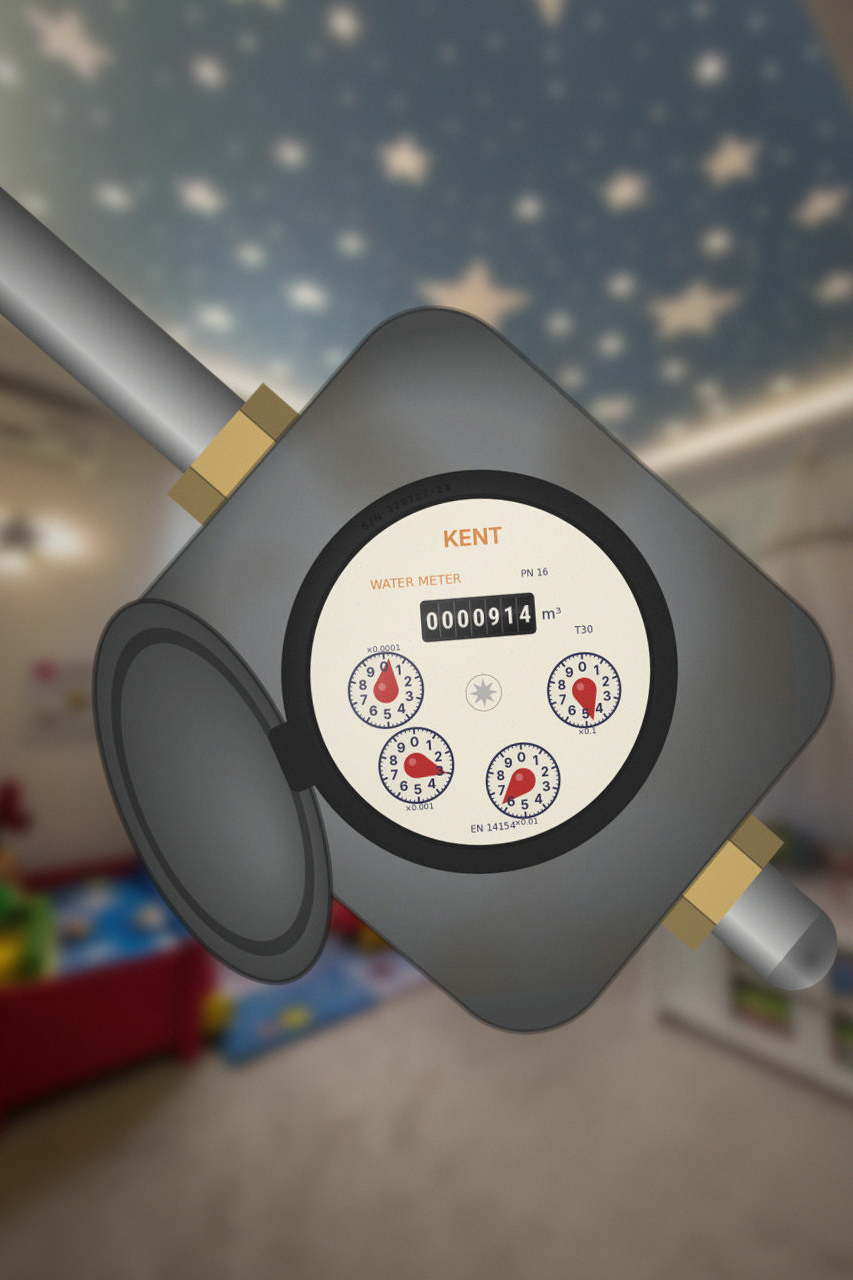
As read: 914.4630; m³
